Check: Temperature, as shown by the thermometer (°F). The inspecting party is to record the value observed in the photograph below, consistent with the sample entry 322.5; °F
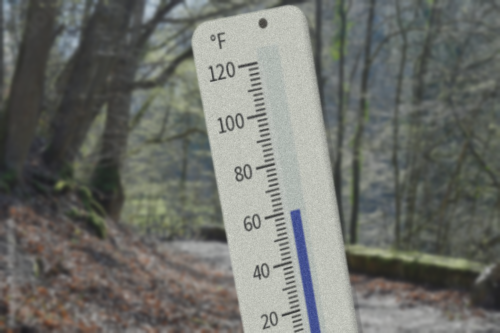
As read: 60; °F
